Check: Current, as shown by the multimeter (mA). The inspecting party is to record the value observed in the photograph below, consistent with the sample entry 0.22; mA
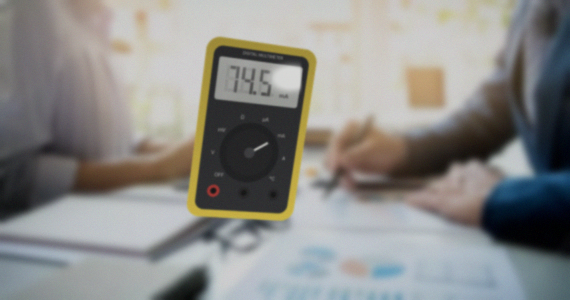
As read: 74.5; mA
